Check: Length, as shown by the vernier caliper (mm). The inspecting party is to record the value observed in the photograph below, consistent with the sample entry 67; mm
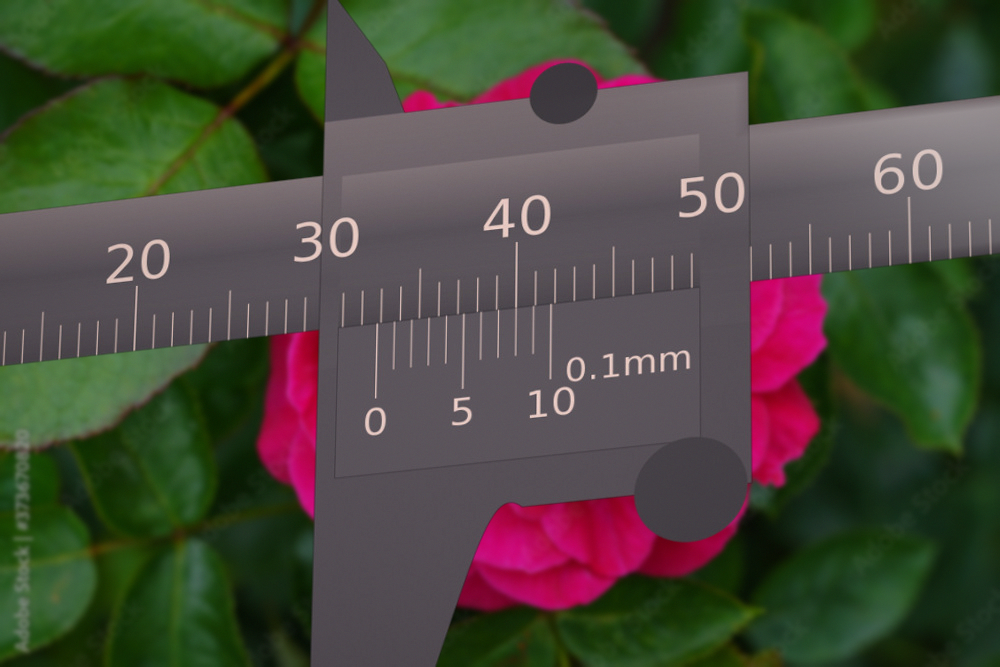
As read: 32.8; mm
